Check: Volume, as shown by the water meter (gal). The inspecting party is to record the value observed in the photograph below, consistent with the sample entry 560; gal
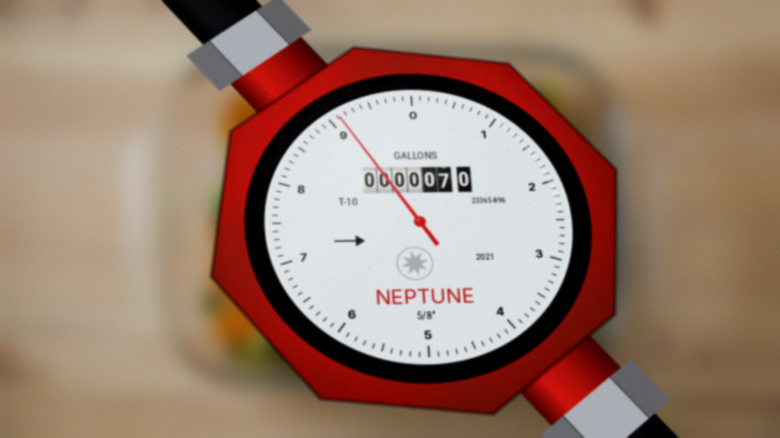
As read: 69.1; gal
